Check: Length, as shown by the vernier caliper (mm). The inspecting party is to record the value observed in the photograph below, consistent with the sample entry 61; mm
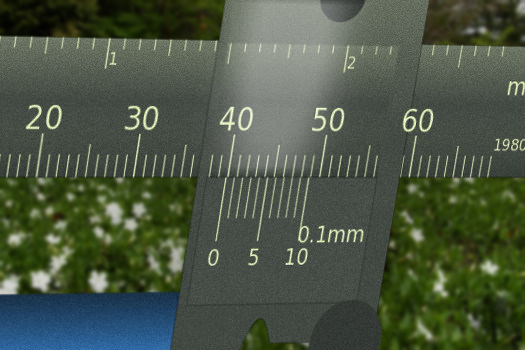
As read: 39.8; mm
